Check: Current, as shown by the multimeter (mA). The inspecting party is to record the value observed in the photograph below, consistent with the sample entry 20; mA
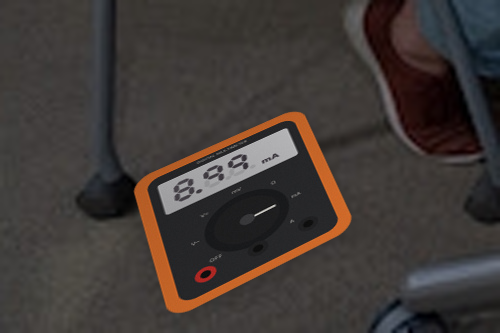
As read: 8.99; mA
